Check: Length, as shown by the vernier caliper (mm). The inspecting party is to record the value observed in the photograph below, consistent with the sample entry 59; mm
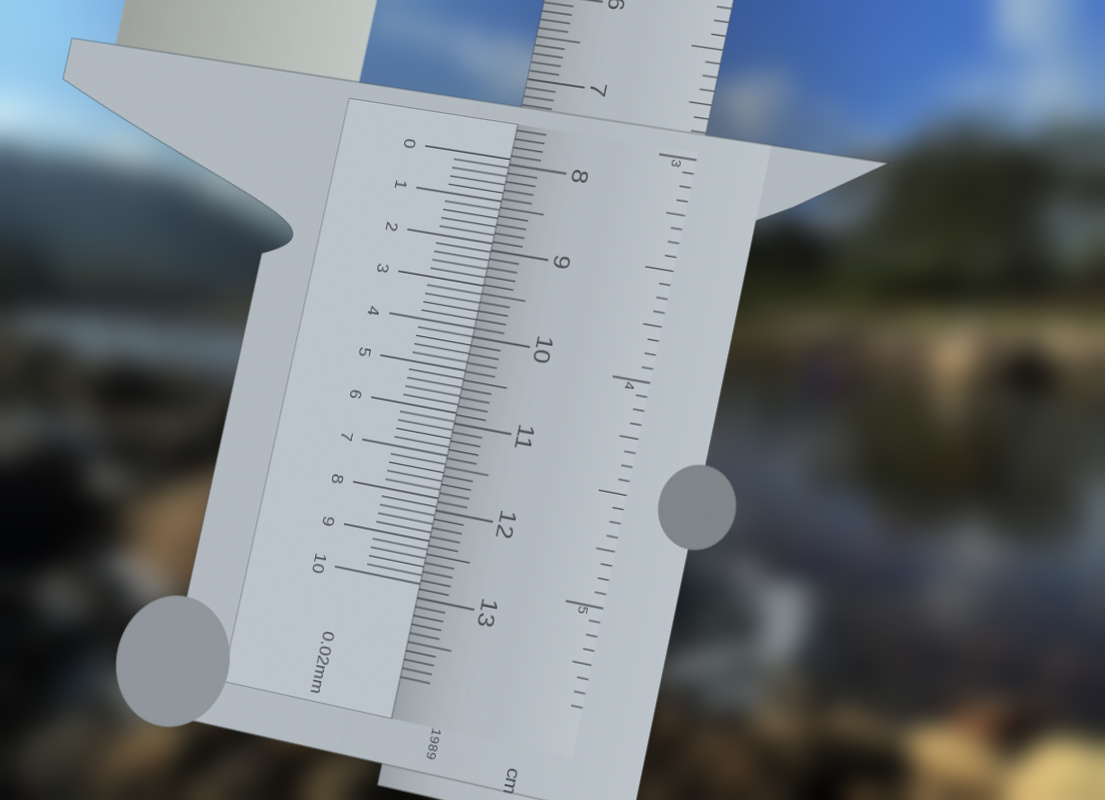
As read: 79.4; mm
